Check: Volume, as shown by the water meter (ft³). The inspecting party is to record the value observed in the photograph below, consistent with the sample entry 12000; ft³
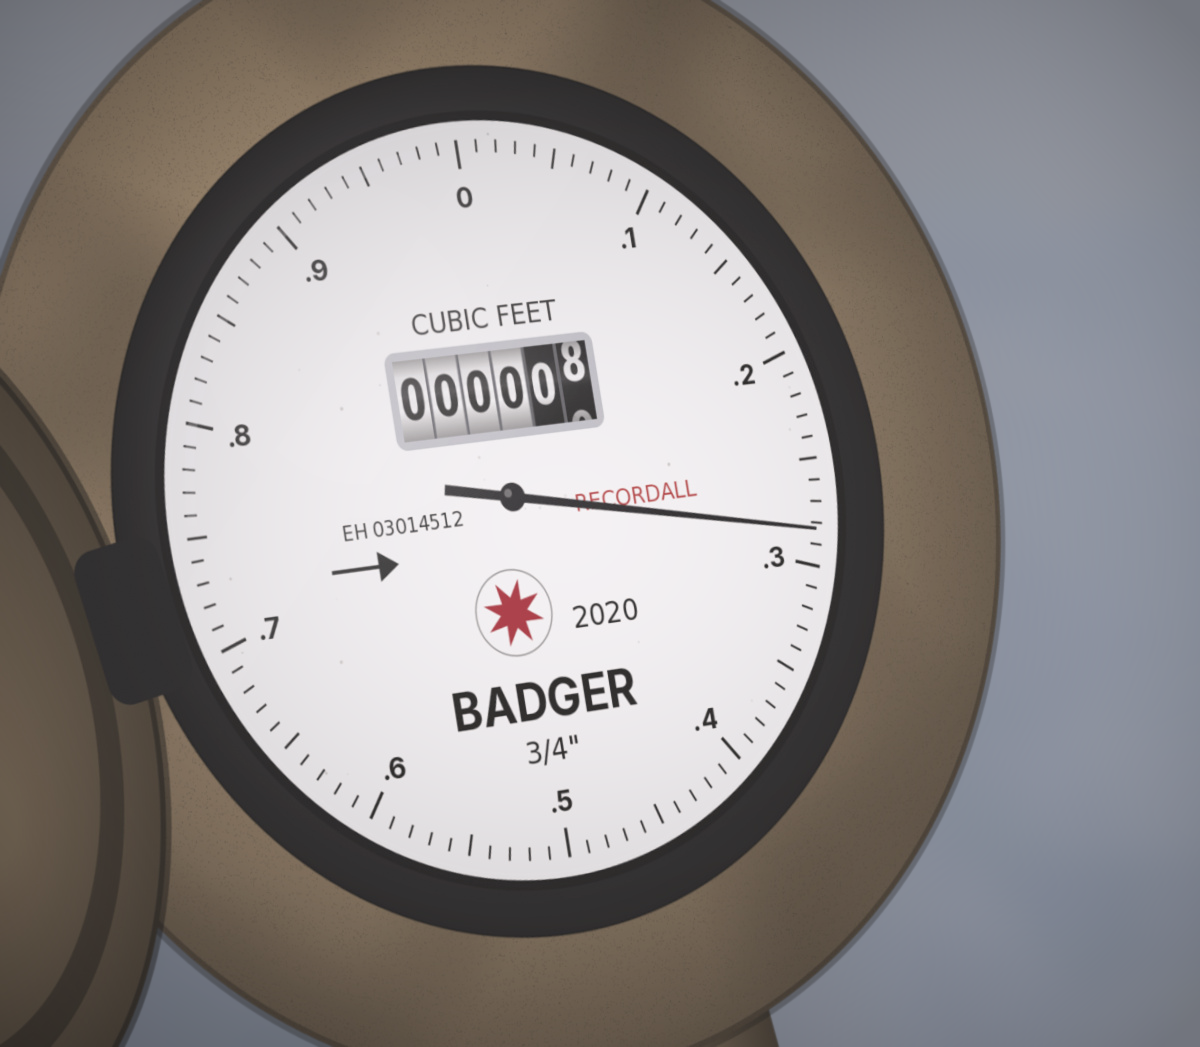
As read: 8.28; ft³
